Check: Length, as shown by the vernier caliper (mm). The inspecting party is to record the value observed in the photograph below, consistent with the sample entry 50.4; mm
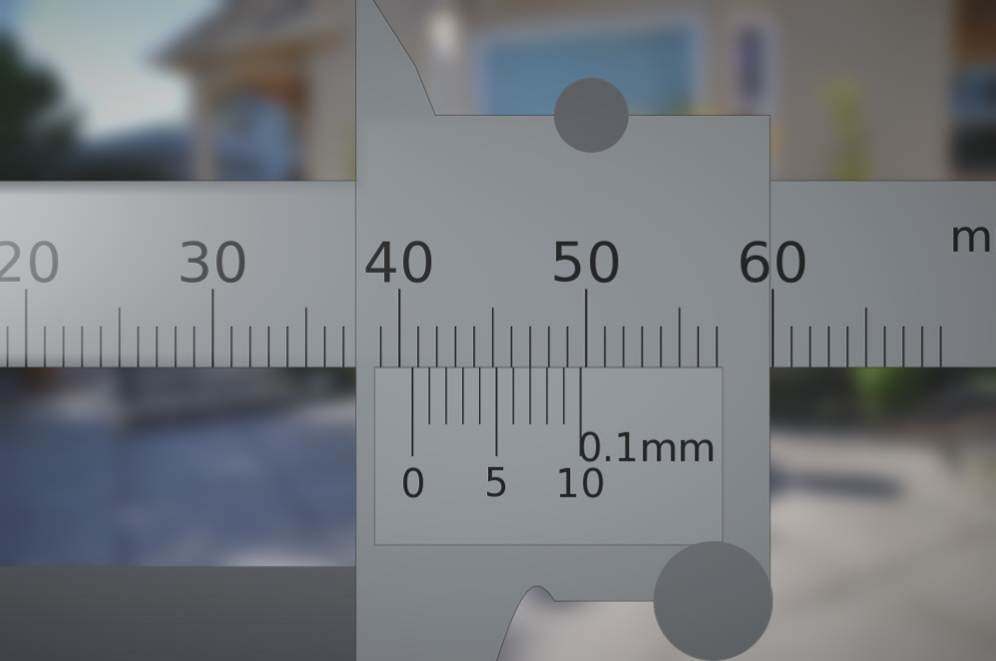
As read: 40.7; mm
